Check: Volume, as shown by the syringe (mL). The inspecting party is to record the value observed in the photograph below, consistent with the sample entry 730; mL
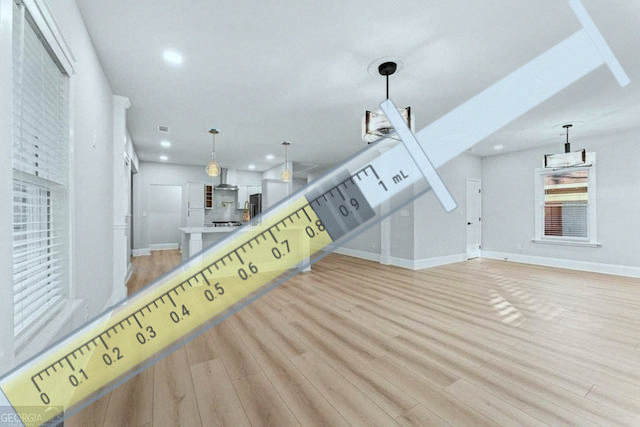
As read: 0.82; mL
